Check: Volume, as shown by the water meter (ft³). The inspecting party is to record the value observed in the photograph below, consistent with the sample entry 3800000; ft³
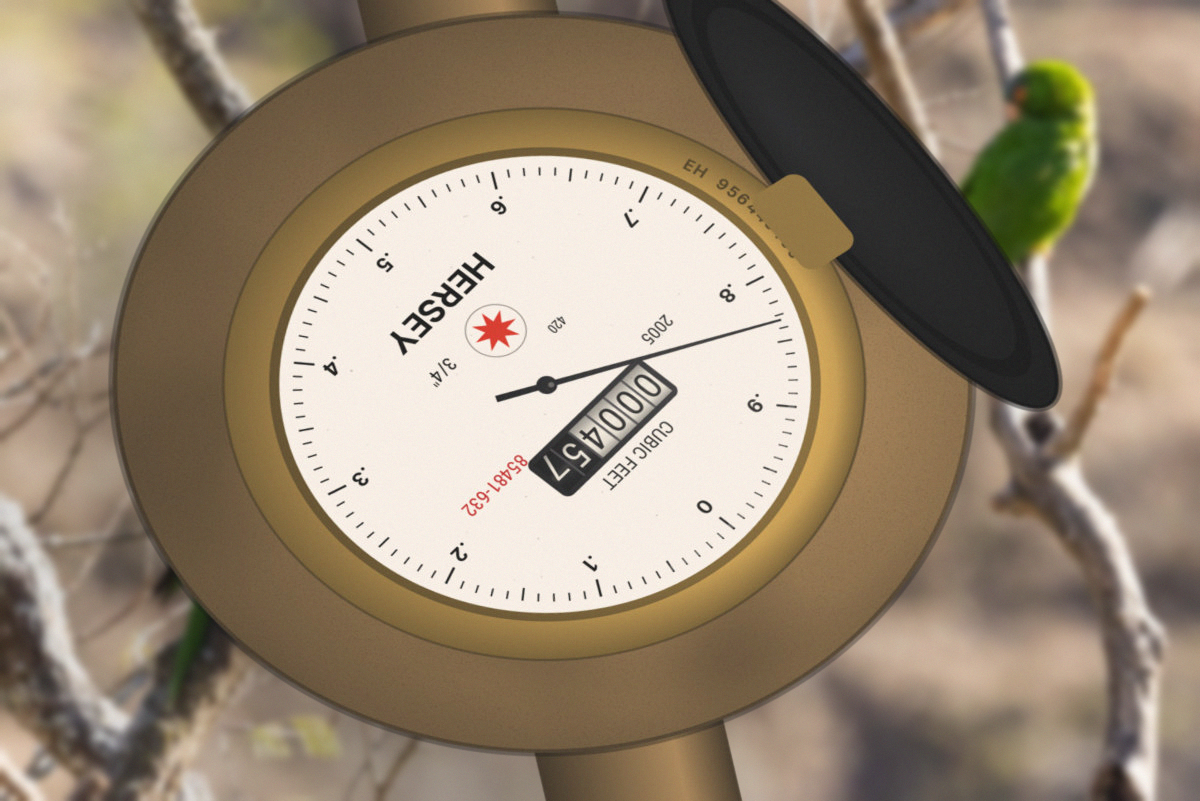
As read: 456.83; ft³
